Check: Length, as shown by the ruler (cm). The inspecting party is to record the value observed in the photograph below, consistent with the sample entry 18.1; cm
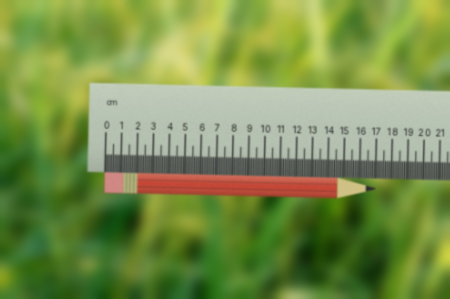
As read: 17; cm
